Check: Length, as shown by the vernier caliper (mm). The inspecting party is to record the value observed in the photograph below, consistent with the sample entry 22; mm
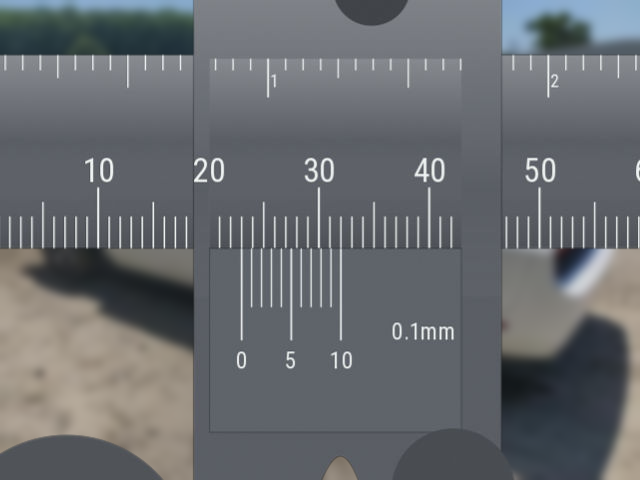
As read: 23.0; mm
